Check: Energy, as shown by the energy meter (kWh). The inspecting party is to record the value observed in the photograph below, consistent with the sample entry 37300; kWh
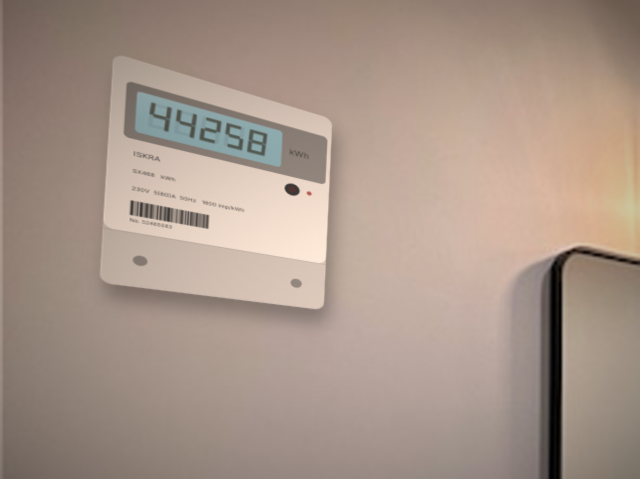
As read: 44258; kWh
